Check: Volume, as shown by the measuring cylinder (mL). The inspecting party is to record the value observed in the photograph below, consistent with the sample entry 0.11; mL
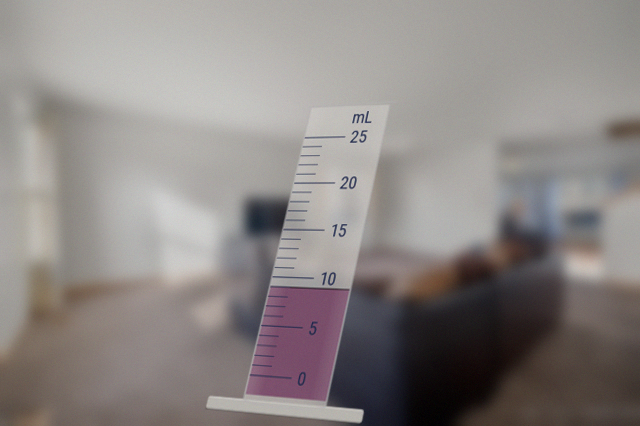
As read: 9; mL
